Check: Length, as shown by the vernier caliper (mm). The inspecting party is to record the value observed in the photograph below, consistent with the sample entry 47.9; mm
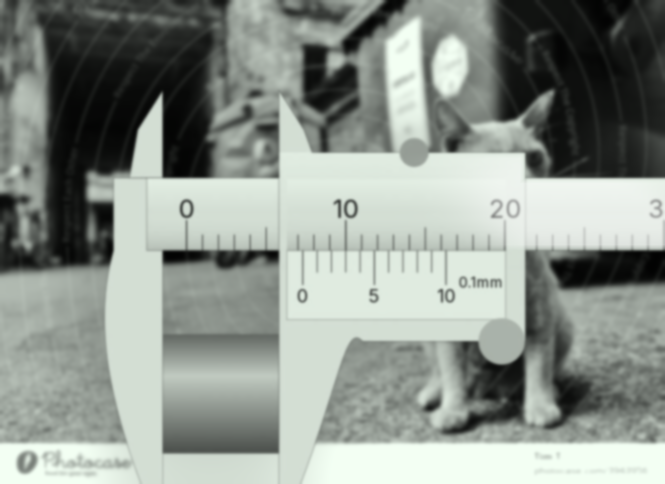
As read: 7.3; mm
